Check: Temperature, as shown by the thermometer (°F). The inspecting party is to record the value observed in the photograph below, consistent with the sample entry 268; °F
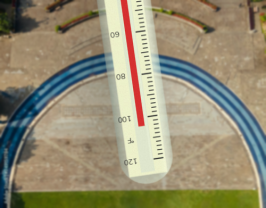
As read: 104; °F
